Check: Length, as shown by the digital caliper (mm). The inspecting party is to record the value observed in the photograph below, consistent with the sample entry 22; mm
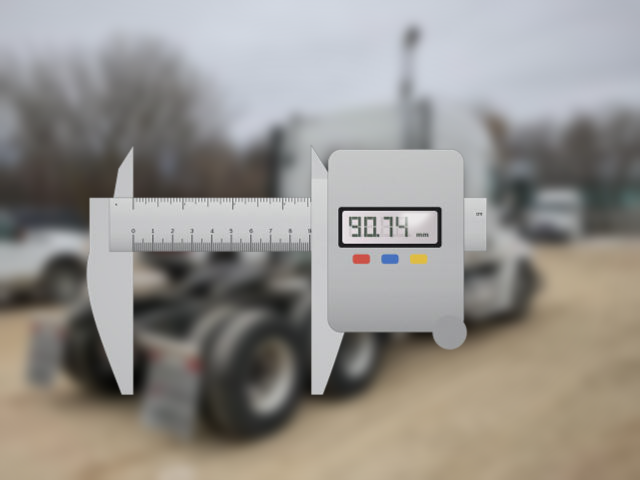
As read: 90.74; mm
